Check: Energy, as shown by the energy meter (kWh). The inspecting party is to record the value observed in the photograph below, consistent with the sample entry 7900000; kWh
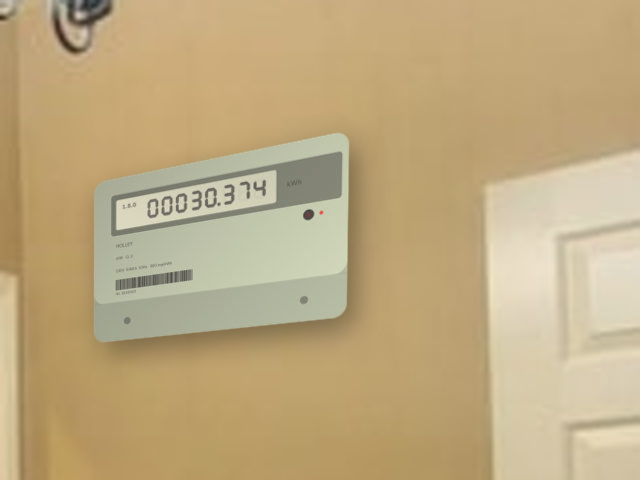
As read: 30.374; kWh
